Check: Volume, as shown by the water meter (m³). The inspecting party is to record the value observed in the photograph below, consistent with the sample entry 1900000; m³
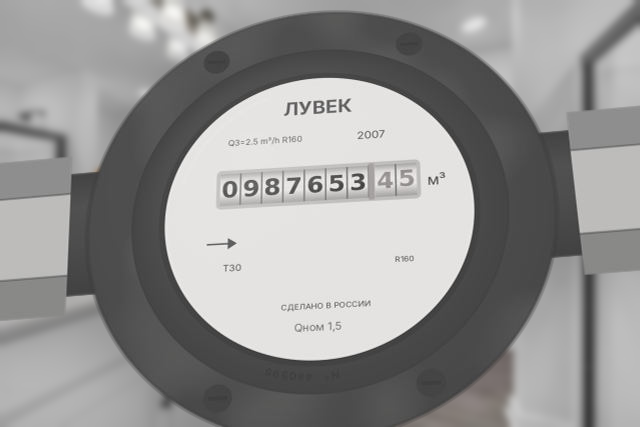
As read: 987653.45; m³
